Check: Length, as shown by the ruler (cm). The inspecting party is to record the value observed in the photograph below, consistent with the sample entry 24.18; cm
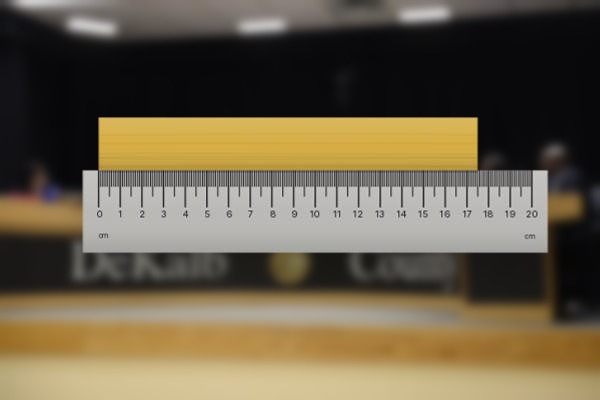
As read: 17.5; cm
